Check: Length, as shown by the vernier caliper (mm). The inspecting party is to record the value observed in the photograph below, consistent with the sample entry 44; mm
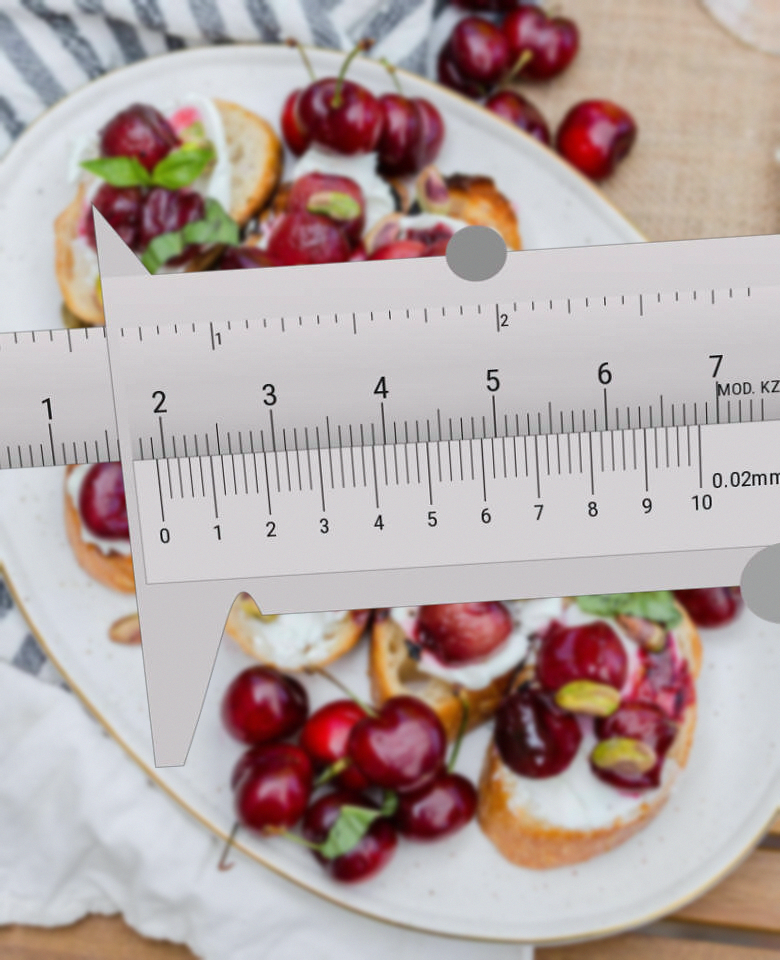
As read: 19.3; mm
